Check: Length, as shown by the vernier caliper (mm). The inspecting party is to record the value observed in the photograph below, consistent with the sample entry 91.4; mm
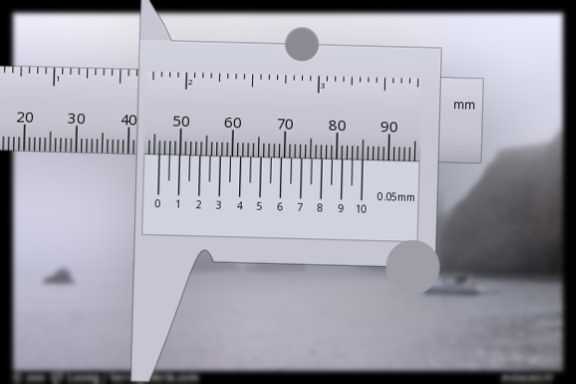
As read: 46.0; mm
